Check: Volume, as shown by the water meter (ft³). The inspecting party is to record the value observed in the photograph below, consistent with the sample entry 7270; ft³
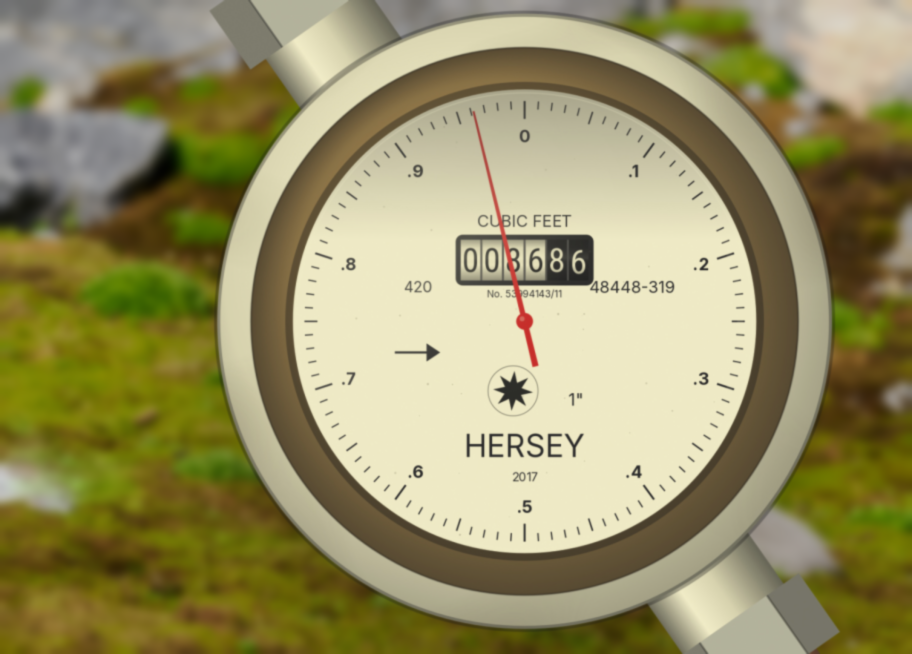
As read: 8685.96; ft³
